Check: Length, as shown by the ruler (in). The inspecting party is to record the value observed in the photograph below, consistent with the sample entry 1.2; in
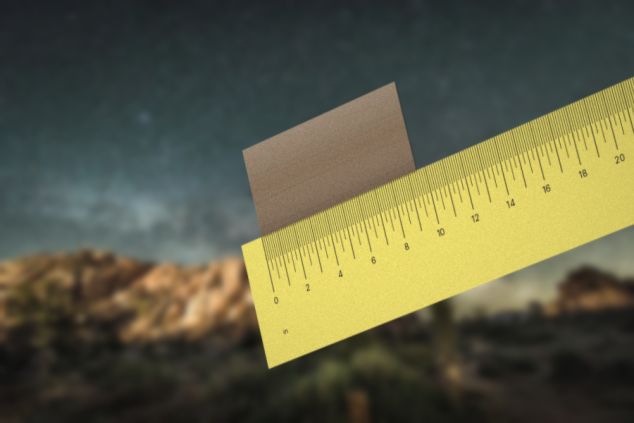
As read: 9.5; in
